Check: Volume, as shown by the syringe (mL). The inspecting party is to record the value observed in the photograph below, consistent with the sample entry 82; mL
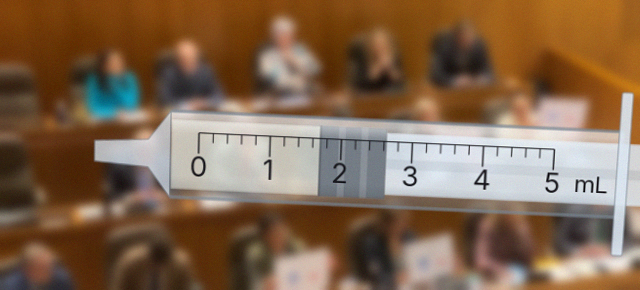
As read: 1.7; mL
